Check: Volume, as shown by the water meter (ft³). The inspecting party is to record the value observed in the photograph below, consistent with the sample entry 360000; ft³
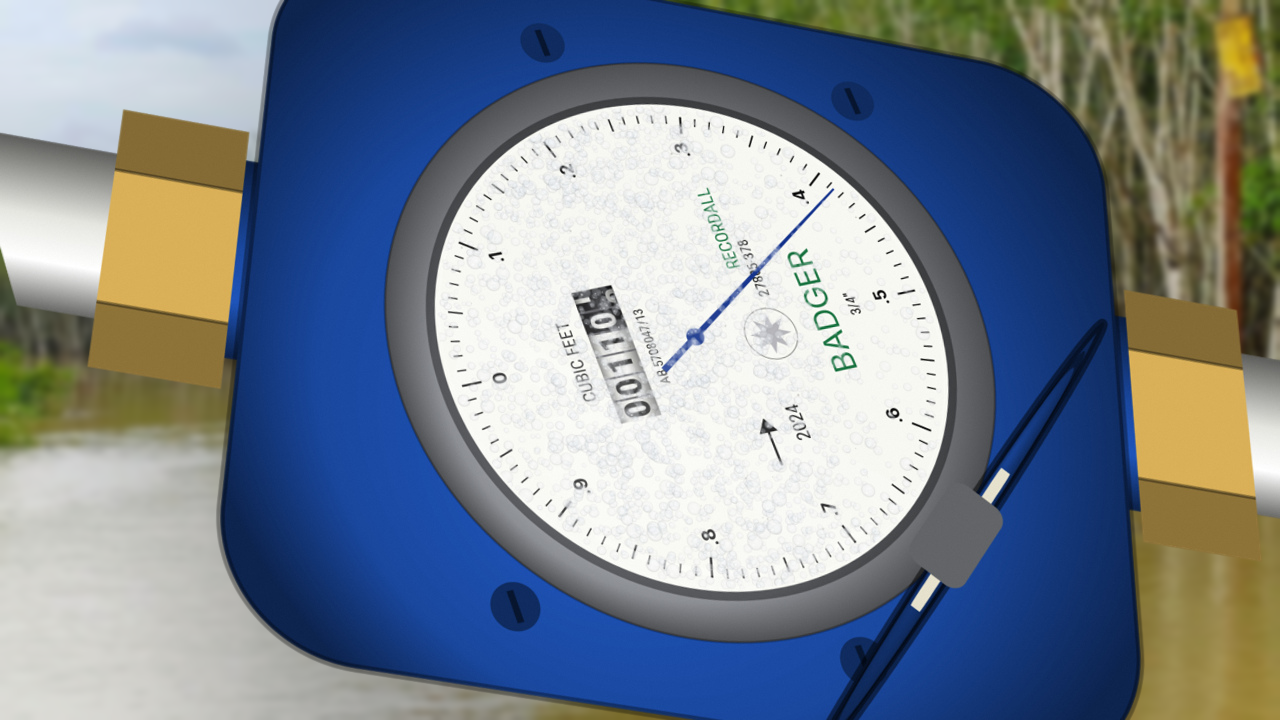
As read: 1101.41; ft³
